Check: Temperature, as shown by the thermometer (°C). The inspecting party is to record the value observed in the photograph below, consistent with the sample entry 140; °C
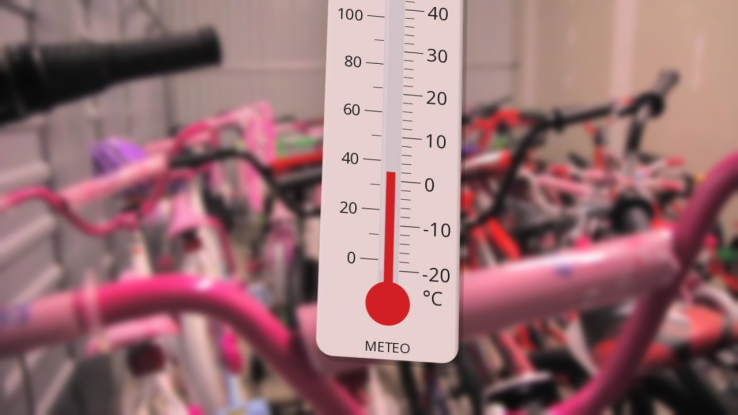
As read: 2; °C
